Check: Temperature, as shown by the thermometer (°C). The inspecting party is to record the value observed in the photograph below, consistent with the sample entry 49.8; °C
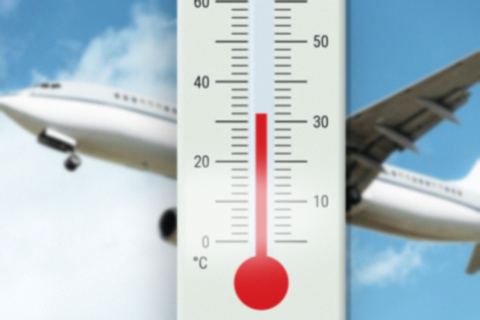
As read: 32; °C
